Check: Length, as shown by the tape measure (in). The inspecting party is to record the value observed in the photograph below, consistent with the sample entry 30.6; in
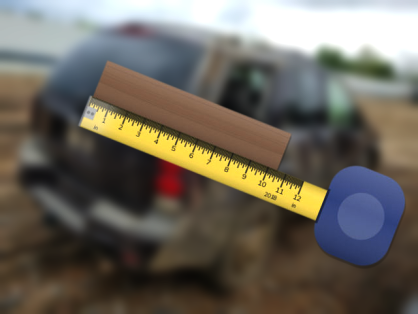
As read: 10.5; in
